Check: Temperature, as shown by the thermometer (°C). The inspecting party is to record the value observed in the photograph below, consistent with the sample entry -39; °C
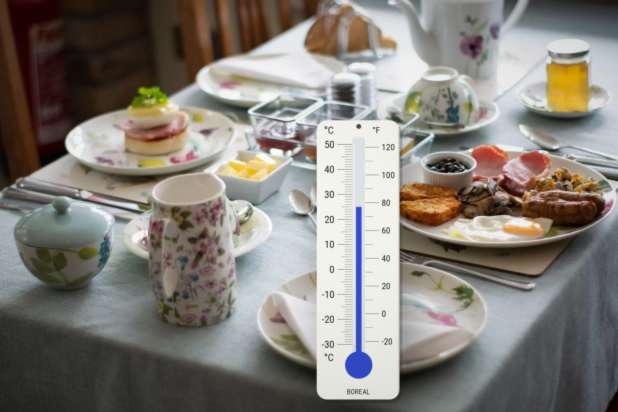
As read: 25; °C
